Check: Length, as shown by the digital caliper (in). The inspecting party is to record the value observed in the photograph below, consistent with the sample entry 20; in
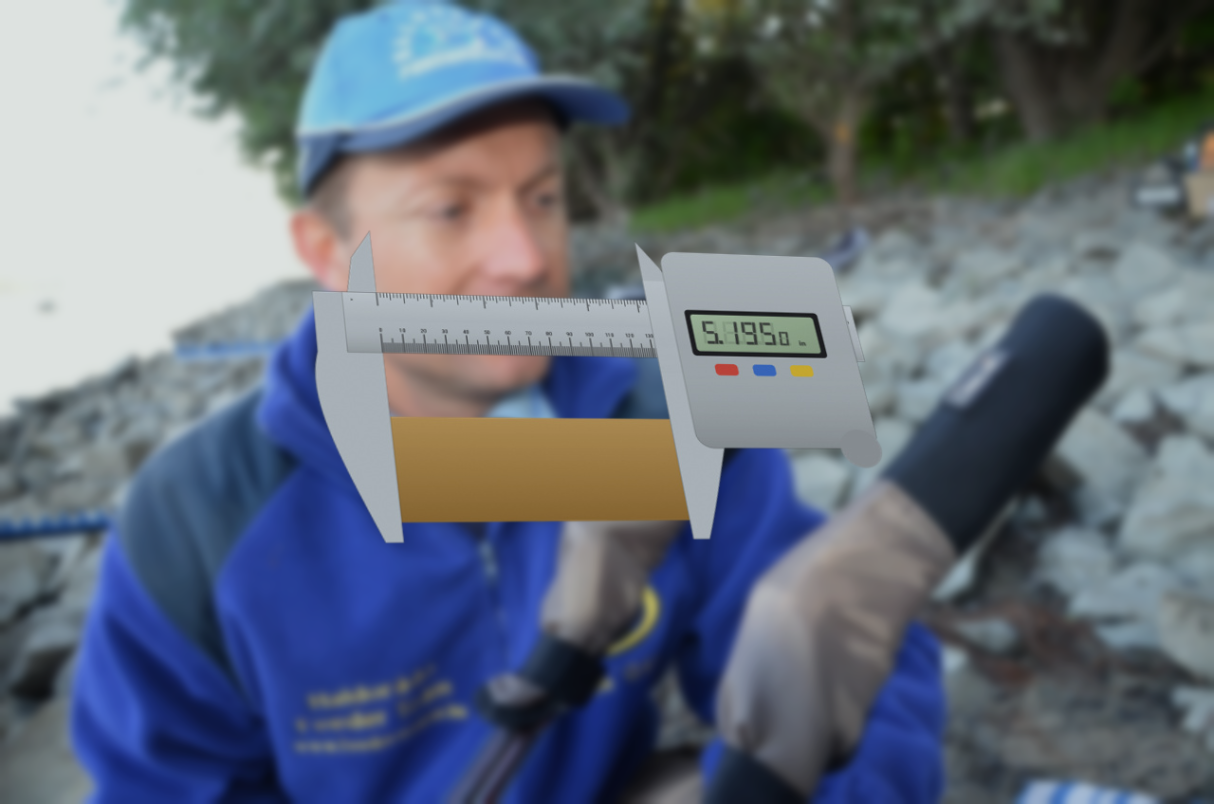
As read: 5.1950; in
